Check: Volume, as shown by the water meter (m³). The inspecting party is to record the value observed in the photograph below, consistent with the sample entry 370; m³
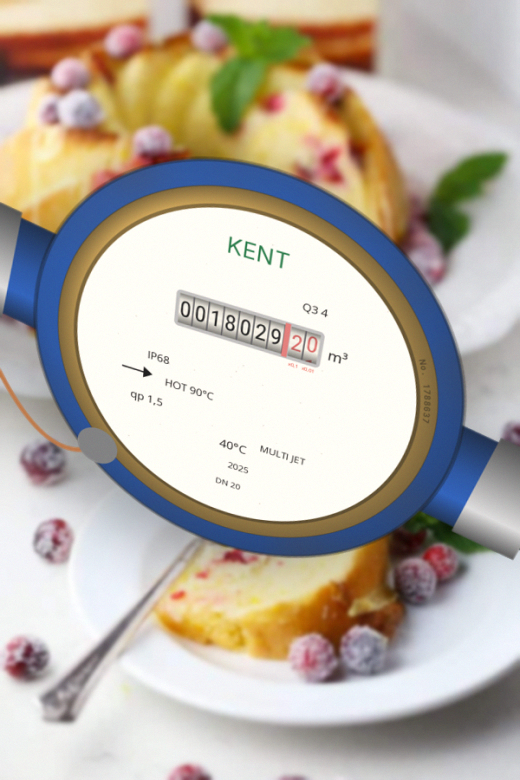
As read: 18029.20; m³
